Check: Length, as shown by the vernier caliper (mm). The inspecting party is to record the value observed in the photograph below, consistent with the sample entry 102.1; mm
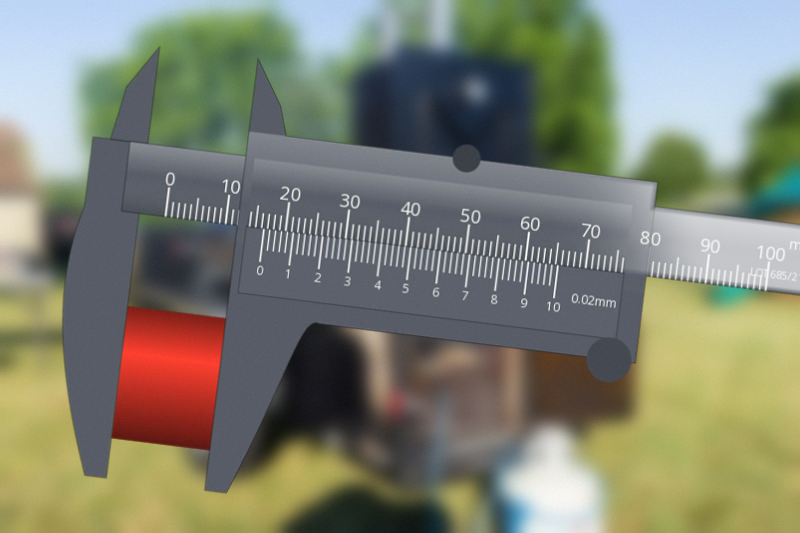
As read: 16.4; mm
